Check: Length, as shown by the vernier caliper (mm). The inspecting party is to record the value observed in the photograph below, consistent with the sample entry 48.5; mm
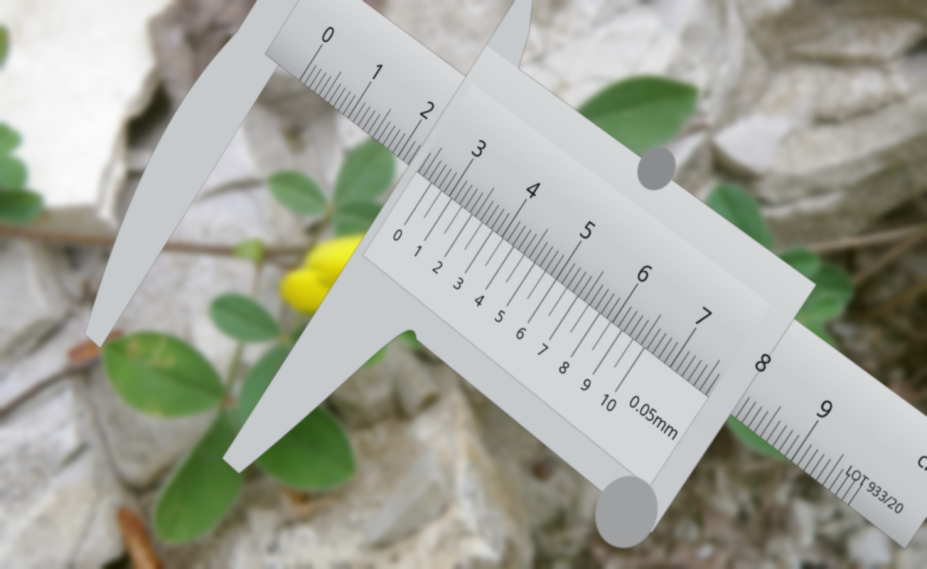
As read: 26.6; mm
